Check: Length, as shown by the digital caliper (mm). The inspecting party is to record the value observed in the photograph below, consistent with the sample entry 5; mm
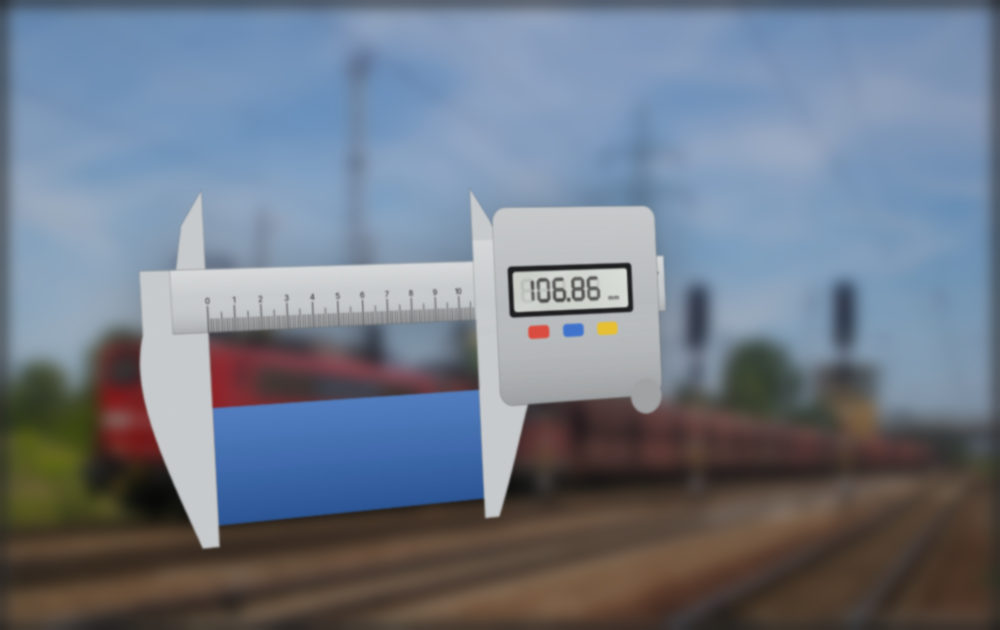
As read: 106.86; mm
